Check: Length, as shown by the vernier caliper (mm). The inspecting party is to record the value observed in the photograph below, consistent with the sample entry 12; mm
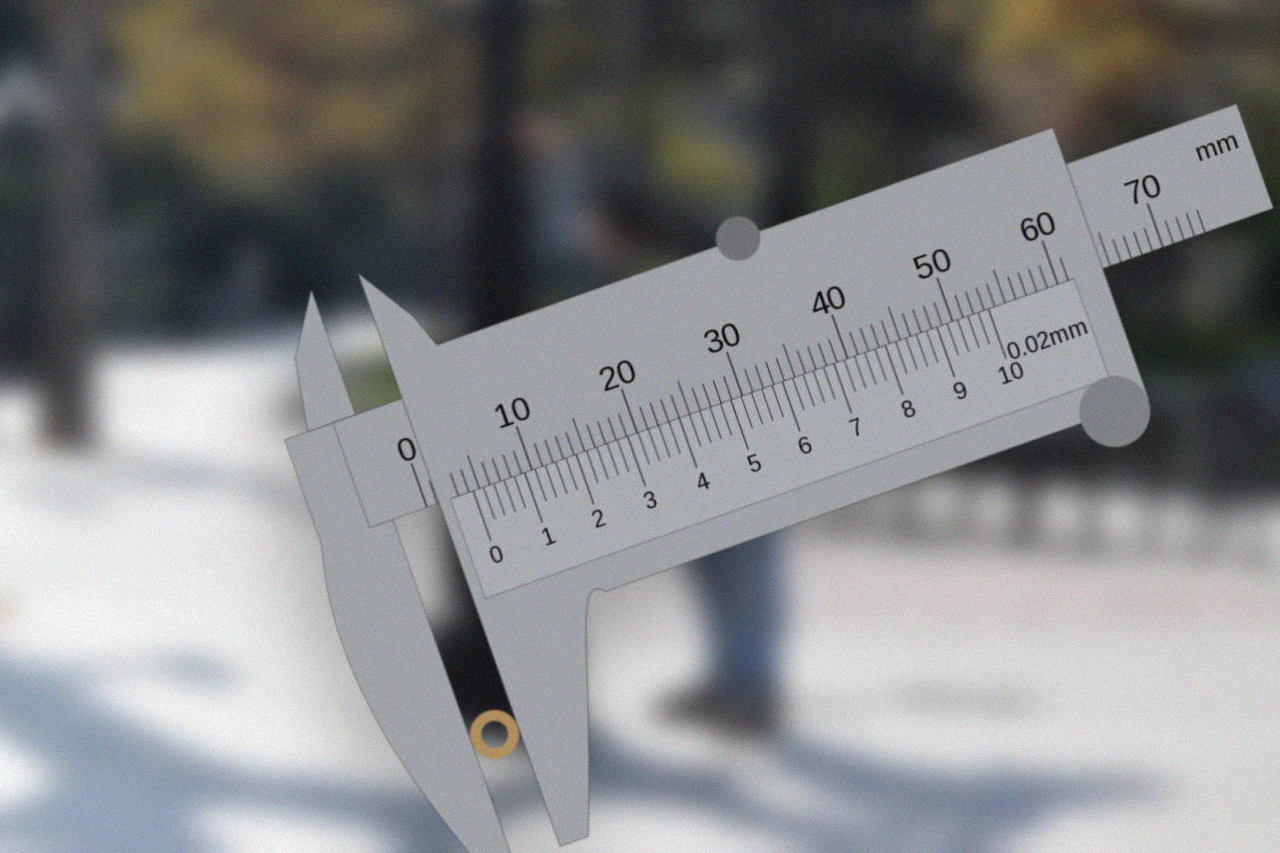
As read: 4.4; mm
